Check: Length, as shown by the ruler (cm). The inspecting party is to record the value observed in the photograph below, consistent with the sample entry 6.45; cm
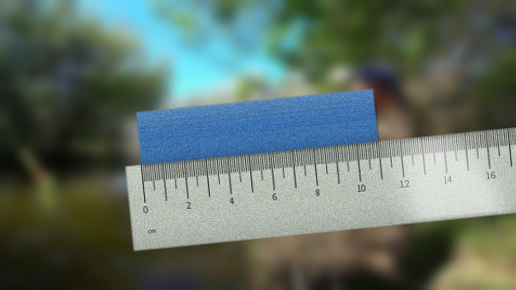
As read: 11; cm
